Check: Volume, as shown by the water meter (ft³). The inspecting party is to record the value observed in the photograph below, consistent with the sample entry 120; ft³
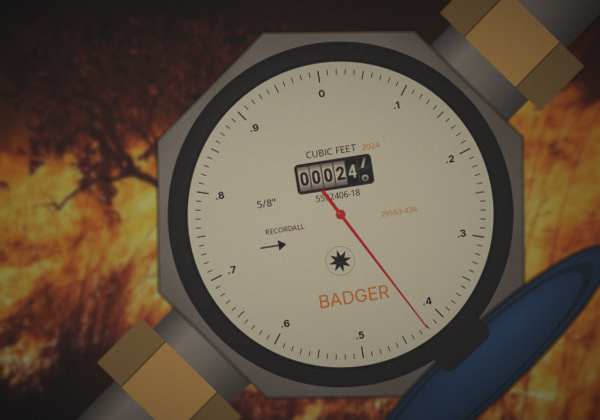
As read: 247.42; ft³
